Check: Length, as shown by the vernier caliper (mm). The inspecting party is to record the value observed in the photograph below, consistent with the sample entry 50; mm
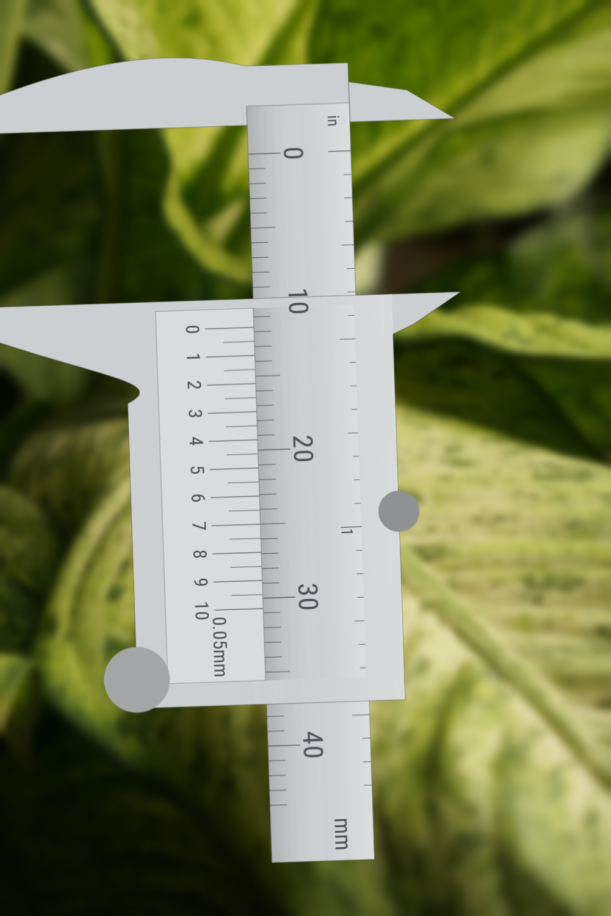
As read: 11.7; mm
